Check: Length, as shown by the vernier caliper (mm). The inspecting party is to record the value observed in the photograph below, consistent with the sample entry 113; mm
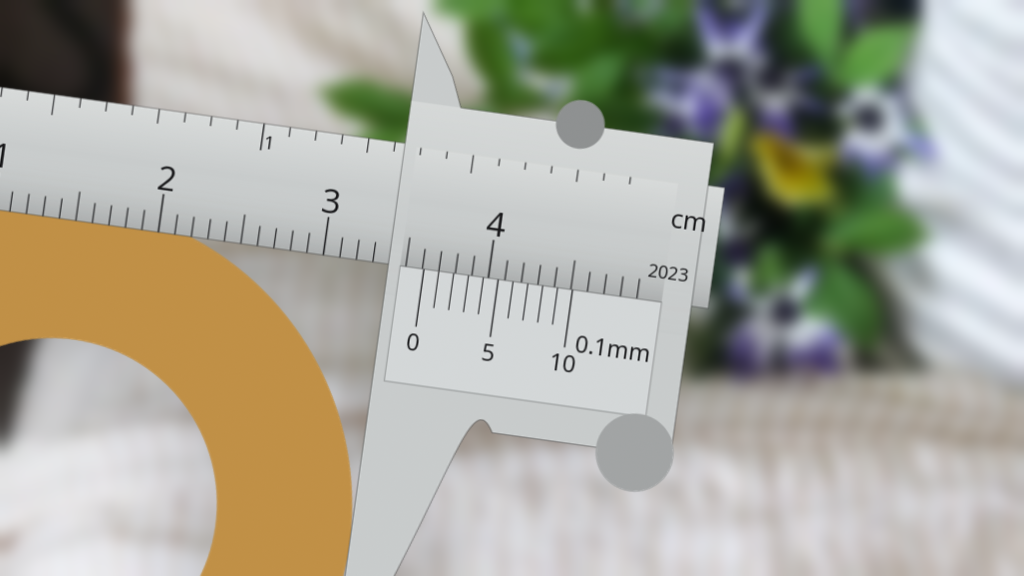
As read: 36.1; mm
